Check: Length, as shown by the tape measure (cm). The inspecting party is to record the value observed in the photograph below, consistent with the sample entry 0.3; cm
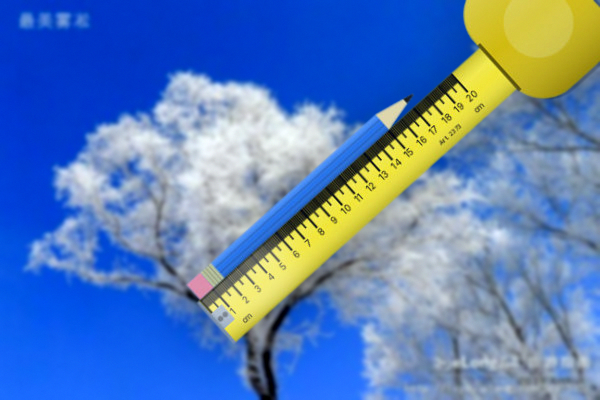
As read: 17.5; cm
